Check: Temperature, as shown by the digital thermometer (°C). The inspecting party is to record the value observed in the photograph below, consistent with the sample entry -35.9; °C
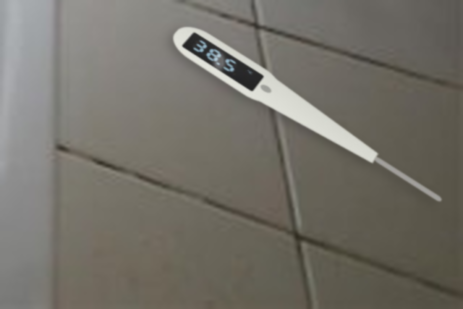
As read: 38.5; °C
